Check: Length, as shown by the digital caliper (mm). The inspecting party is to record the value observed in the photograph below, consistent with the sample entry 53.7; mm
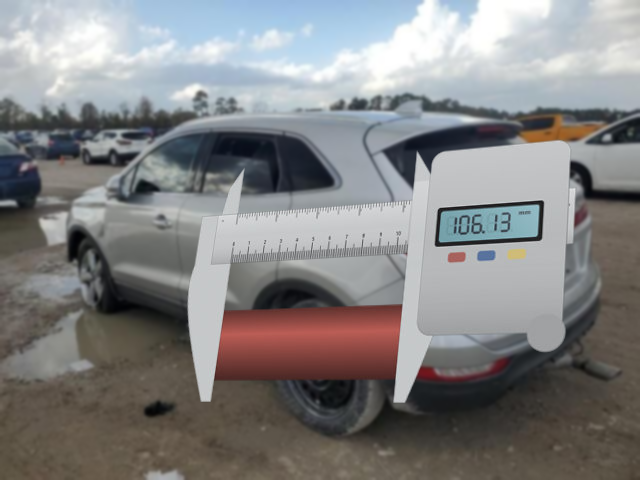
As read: 106.13; mm
